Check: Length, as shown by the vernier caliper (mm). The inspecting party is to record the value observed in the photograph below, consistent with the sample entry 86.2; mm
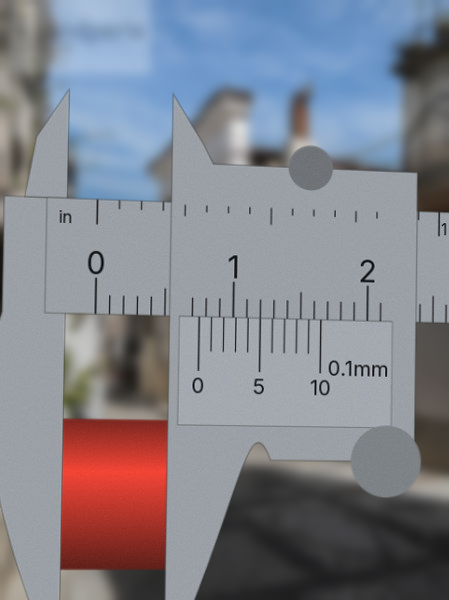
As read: 7.5; mm
